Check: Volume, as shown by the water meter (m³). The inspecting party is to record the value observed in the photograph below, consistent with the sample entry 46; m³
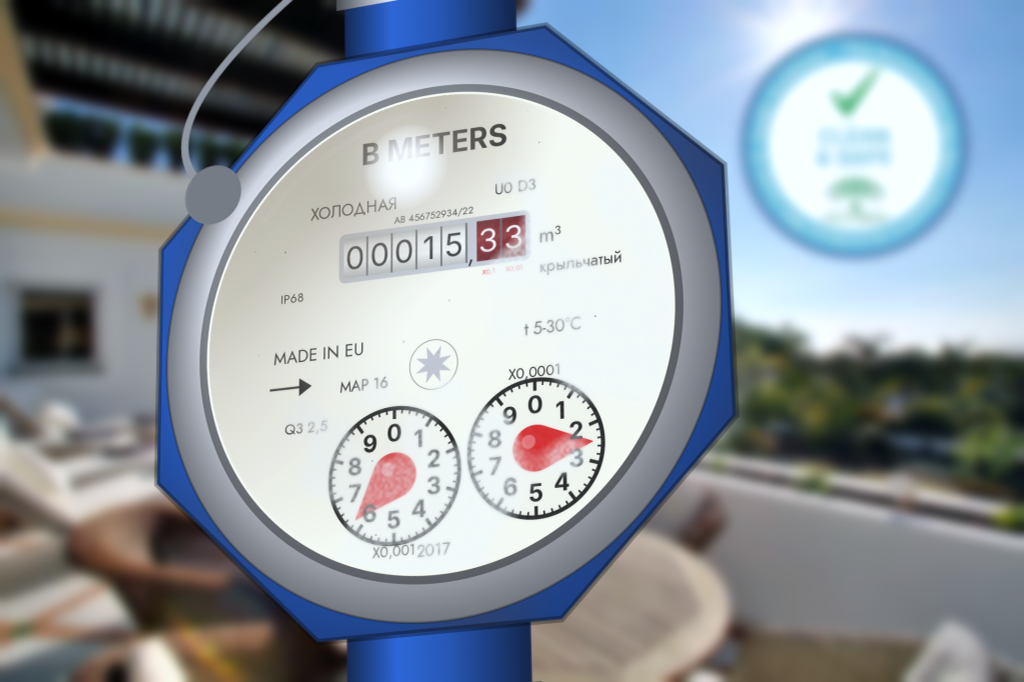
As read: 15.3362; m³
